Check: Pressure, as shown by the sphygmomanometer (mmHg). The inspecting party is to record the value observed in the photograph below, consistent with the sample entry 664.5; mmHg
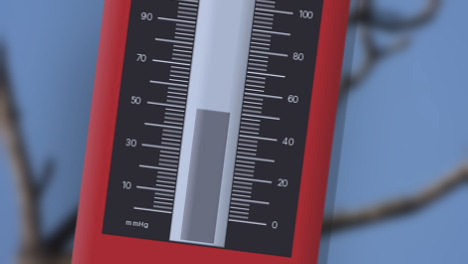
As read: 50; mmHg
